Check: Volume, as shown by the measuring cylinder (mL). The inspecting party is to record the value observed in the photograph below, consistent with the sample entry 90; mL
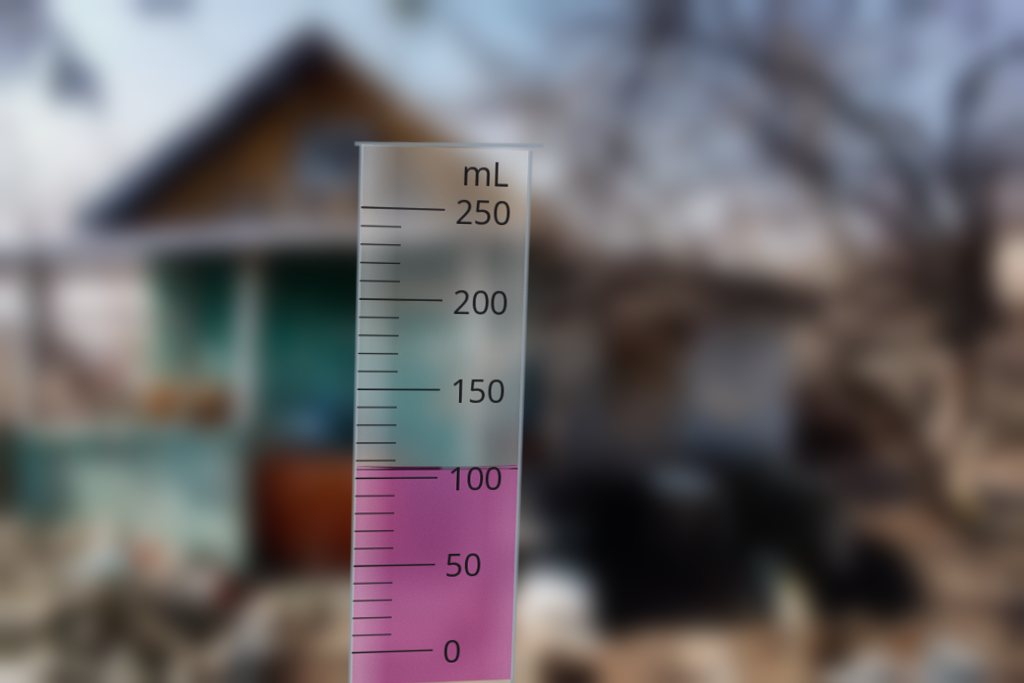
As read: 105; mL
